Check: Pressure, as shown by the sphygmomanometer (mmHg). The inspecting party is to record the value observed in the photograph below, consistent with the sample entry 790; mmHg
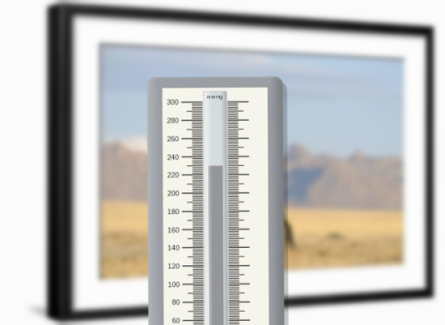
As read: 230; mmHg
